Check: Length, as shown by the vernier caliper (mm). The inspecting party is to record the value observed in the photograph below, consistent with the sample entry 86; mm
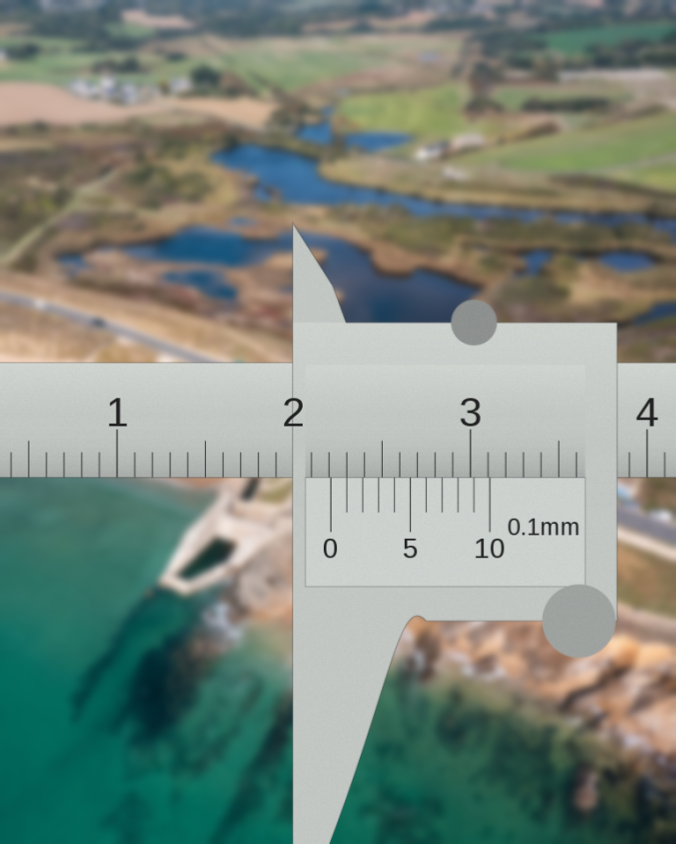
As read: 22.1; mm
